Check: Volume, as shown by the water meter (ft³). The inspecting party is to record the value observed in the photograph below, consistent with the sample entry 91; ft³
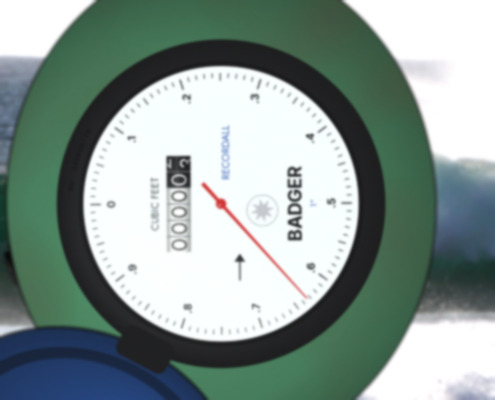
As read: 2.63; ft³
